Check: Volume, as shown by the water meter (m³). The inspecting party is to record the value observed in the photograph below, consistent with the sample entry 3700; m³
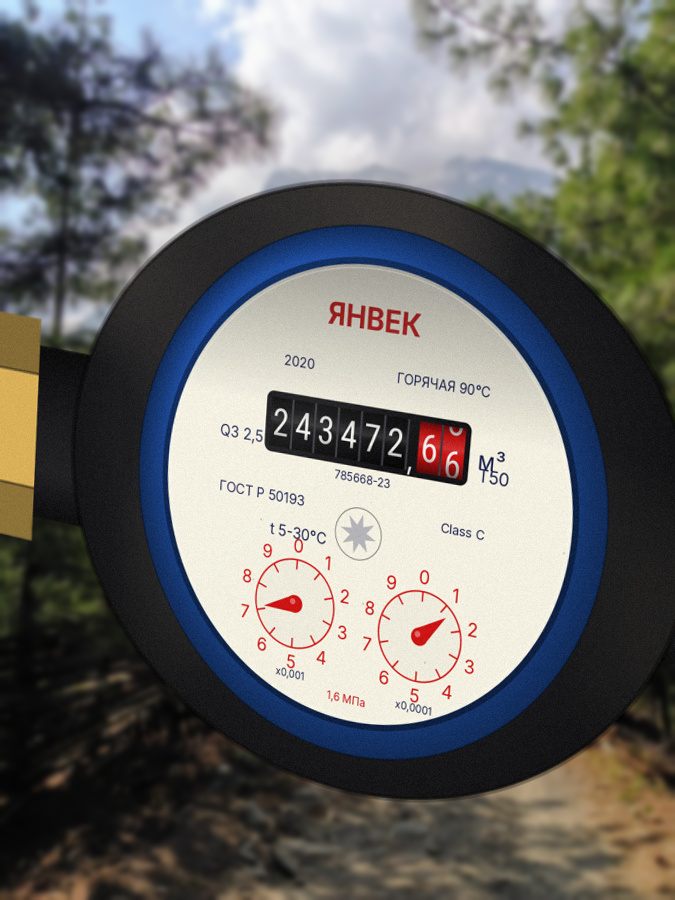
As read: 243472.6571; m³
